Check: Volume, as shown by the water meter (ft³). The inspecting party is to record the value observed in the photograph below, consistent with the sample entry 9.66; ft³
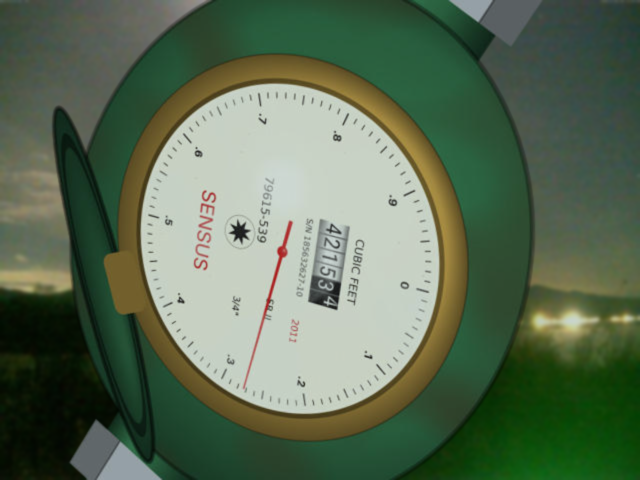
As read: 421534.27; ft³
